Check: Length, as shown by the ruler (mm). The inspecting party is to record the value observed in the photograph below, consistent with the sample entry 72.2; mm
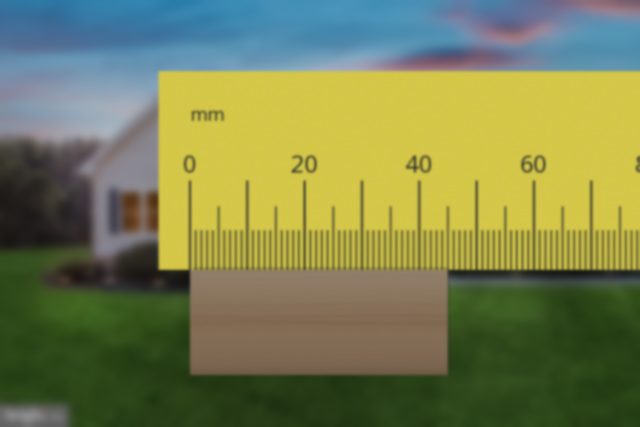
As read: 45; mm
